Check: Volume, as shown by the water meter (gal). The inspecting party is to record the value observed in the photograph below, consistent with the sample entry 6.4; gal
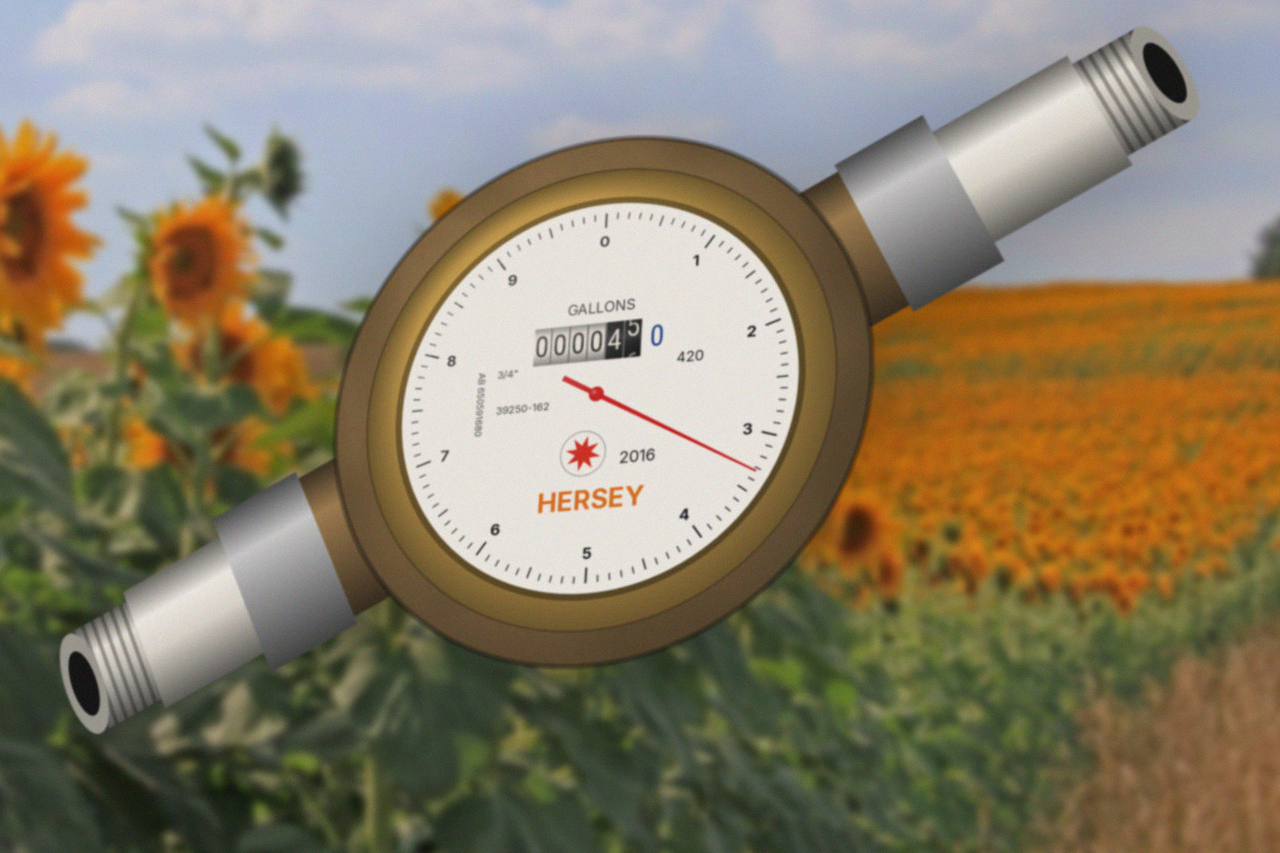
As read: 453.3; gal
